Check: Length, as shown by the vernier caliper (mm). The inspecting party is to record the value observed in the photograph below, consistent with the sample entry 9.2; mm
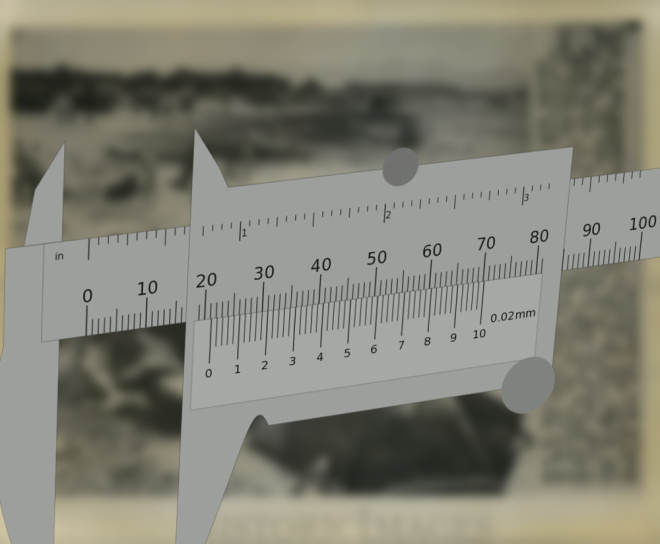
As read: 21.2; mm
